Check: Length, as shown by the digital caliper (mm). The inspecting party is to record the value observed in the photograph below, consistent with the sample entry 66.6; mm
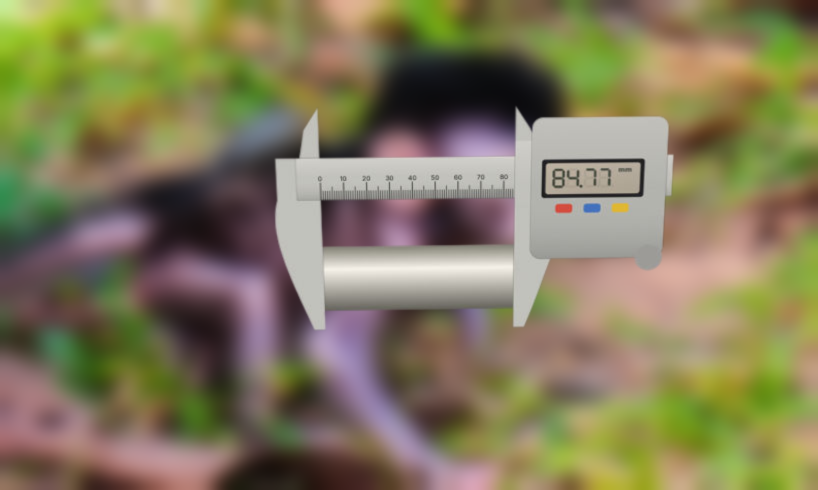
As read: 84.77; mm
